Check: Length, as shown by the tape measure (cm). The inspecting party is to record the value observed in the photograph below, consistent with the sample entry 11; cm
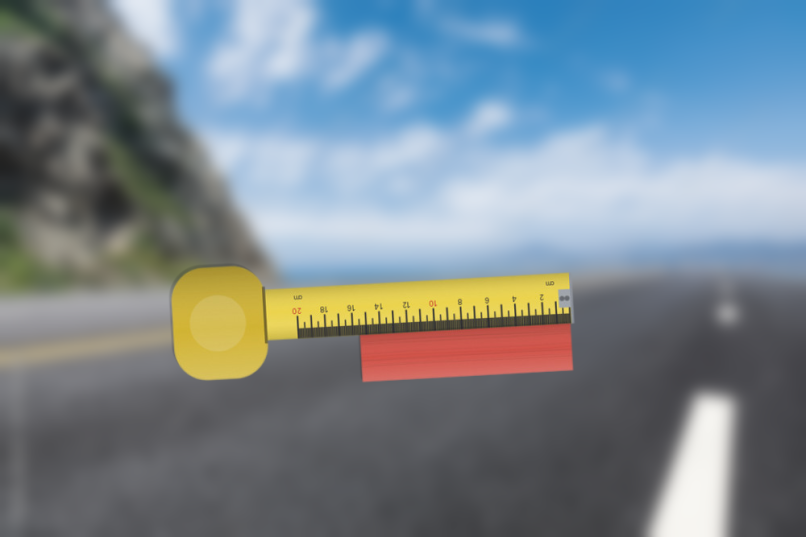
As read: 15.5; cm
